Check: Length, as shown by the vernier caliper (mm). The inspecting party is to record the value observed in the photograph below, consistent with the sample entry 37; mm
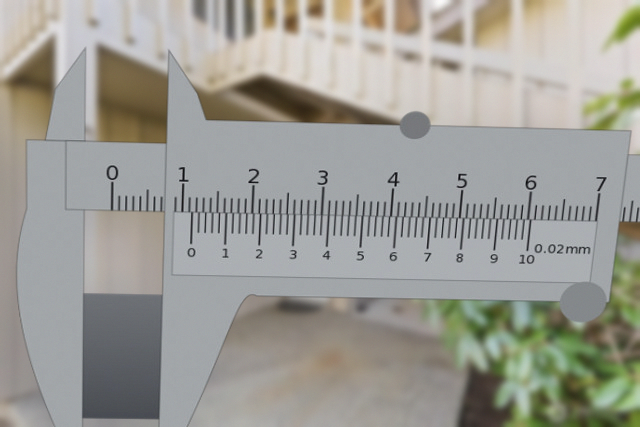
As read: 11.4; mm
